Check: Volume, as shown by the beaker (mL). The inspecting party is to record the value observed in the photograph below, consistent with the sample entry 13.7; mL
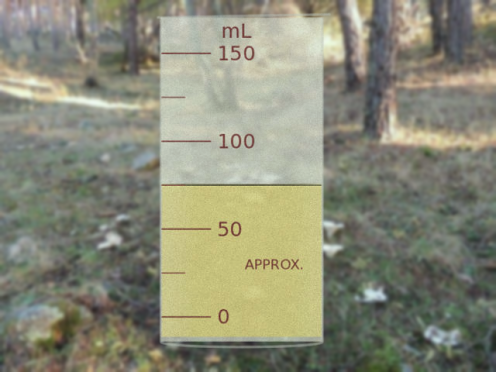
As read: 75; mL
